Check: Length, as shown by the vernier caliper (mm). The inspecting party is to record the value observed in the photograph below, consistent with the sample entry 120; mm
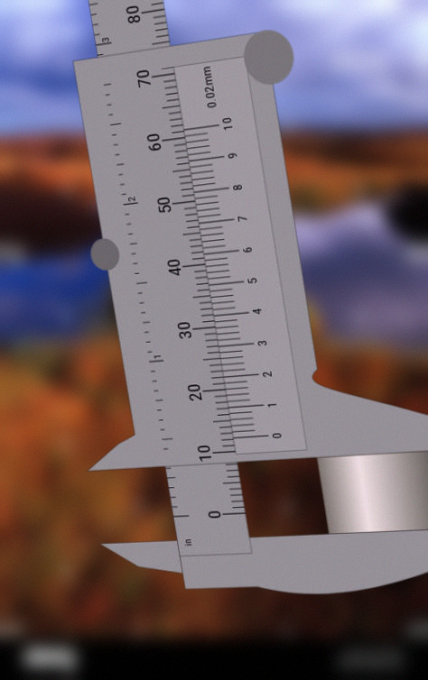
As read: 12.2; mm
